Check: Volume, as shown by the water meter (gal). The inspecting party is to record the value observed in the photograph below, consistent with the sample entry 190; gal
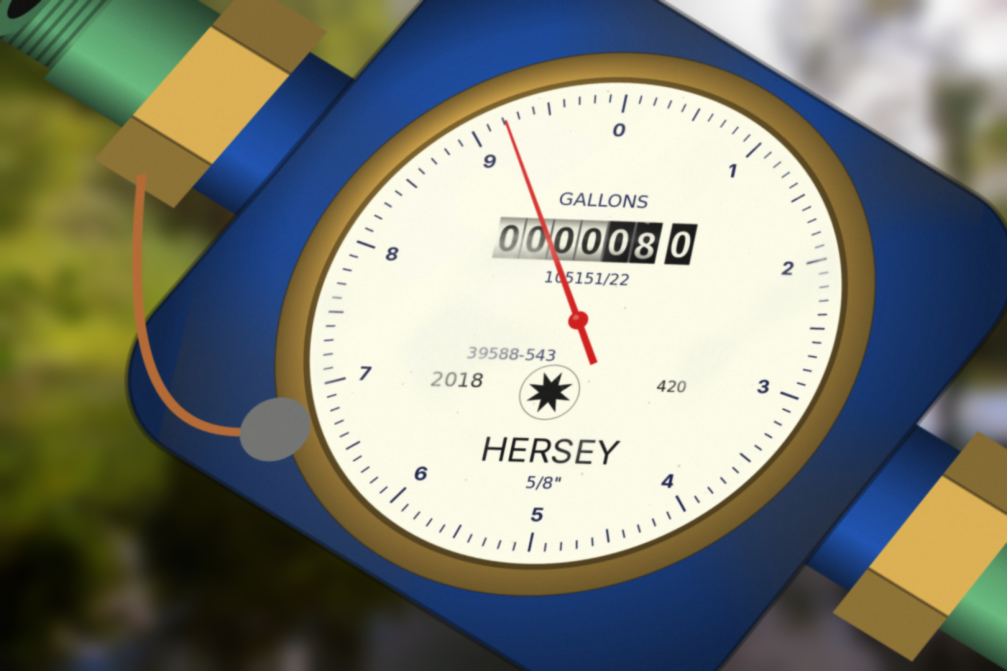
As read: 79.2; gal
